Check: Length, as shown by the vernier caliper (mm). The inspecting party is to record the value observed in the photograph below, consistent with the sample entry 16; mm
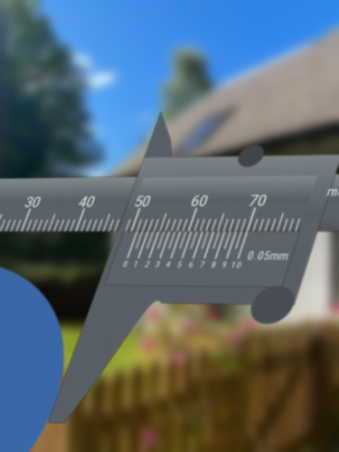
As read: 51.0; mm
